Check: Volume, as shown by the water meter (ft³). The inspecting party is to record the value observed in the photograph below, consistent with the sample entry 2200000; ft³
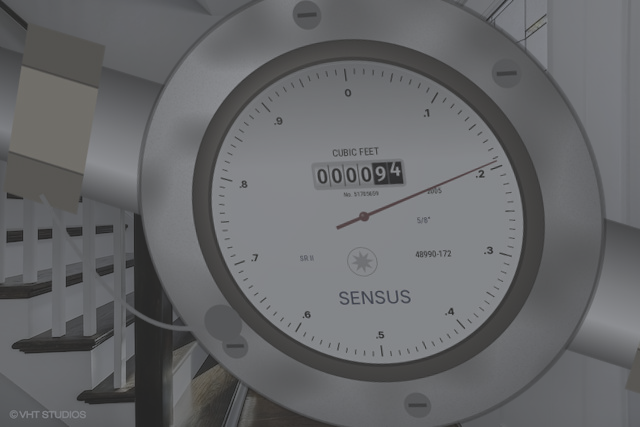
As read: 94.19; ft³
